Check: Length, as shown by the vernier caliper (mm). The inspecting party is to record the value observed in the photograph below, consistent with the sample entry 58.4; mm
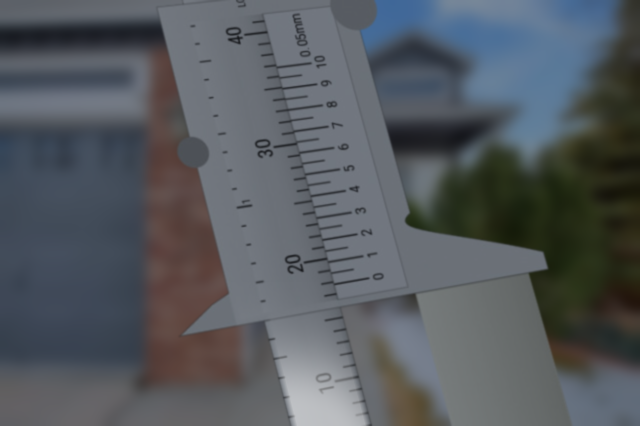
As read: 17.8; mm
